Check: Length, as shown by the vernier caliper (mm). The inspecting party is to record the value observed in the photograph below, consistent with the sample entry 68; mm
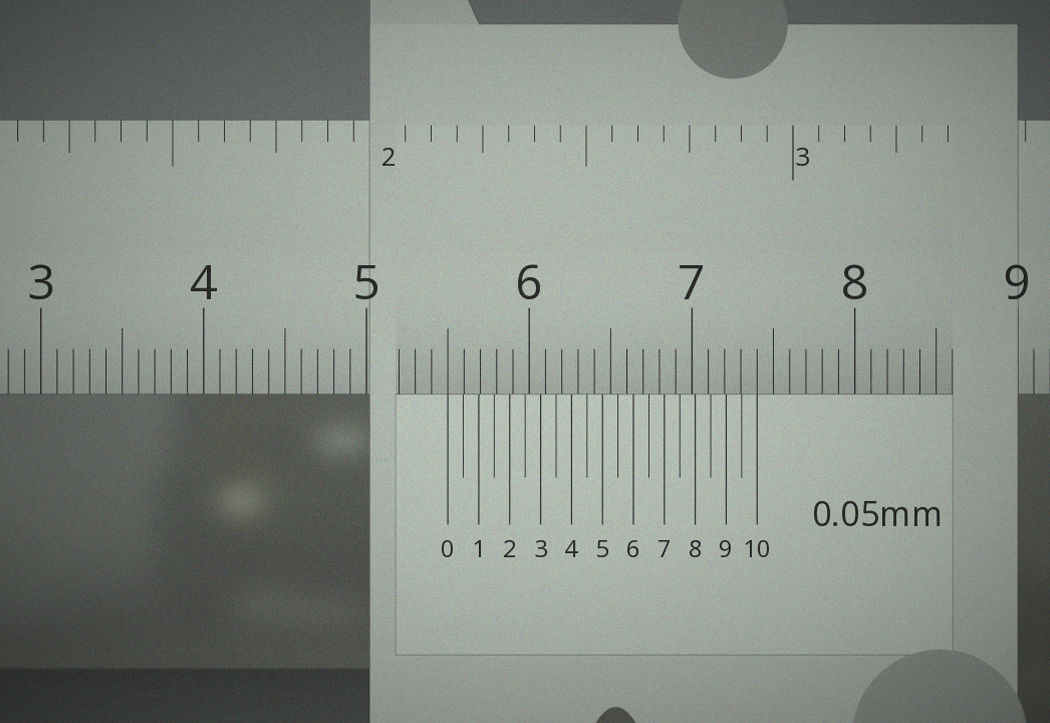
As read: 55.0; mm
